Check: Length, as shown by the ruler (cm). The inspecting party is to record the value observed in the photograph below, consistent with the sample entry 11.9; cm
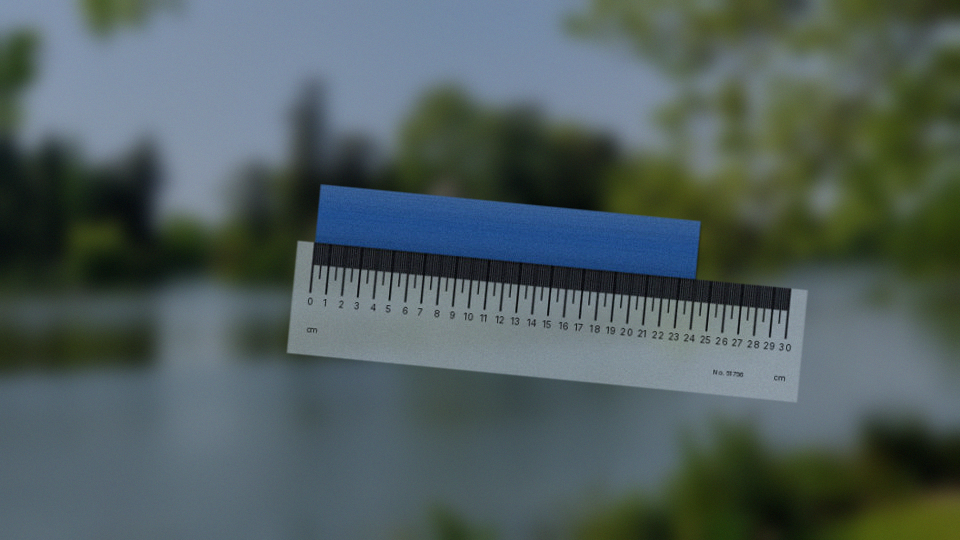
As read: 24; cm
